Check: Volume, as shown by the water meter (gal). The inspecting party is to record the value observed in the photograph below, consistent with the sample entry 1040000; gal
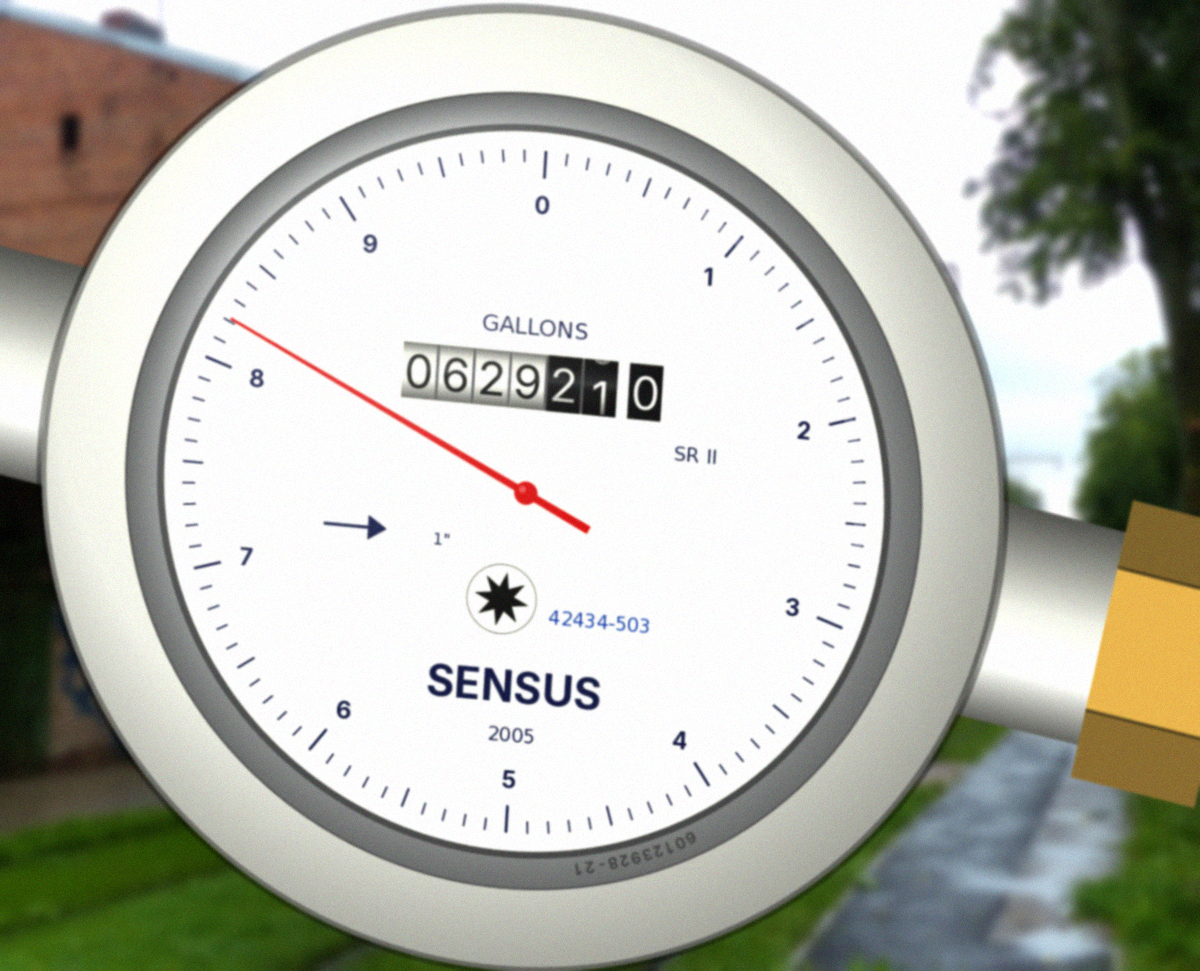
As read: 629208.2; gal
